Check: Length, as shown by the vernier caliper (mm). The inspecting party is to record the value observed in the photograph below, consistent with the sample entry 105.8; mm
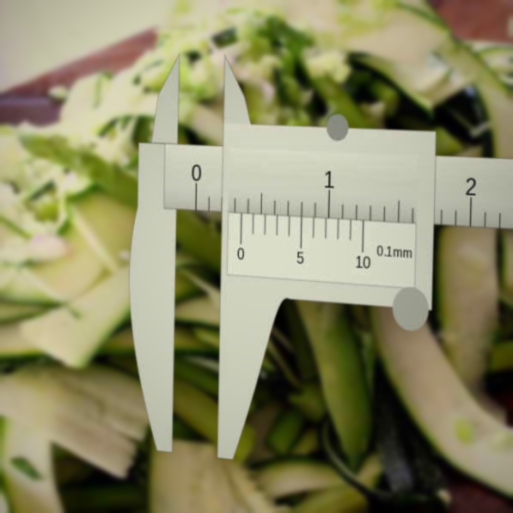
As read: 3.5; mm
